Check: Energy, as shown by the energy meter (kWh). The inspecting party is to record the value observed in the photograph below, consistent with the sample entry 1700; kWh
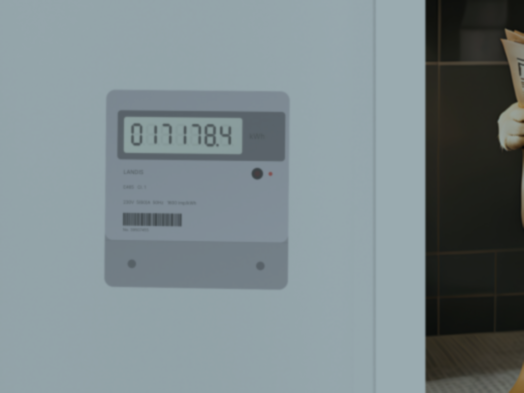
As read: 17178.4; kWh
